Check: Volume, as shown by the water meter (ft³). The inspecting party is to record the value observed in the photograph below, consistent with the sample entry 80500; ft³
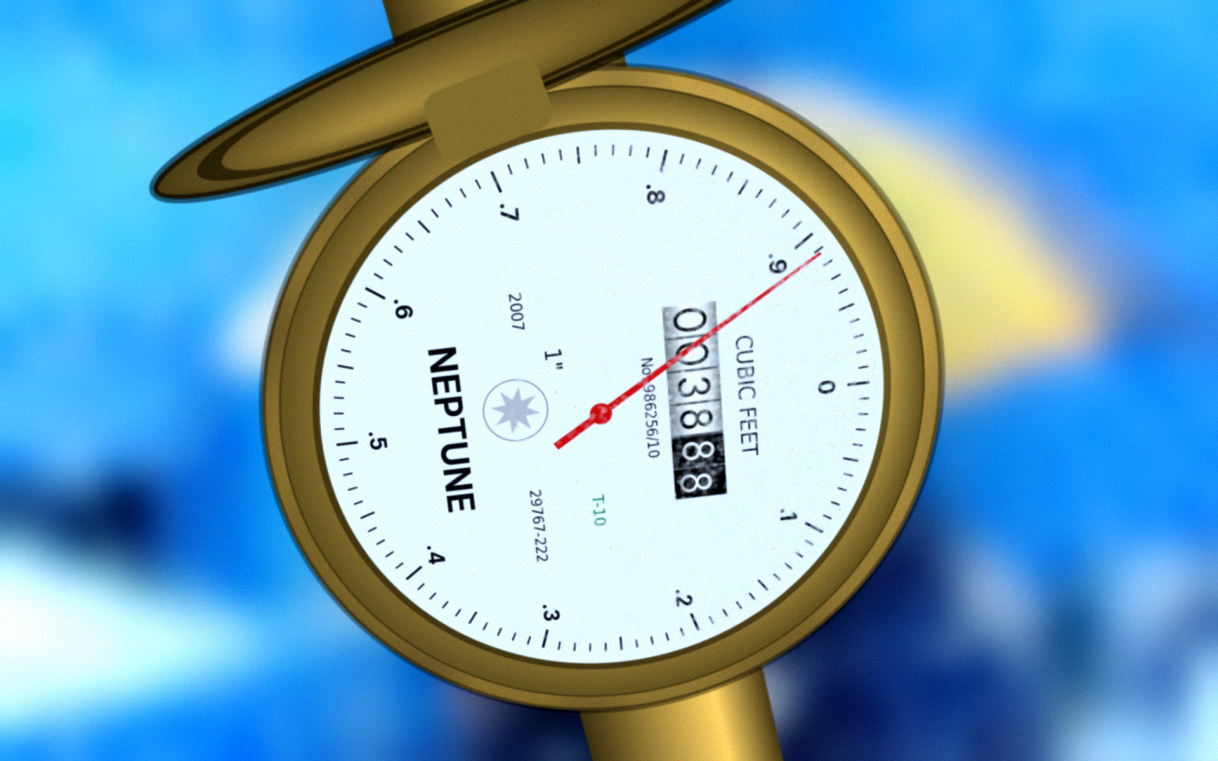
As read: 3887.91; ft³
